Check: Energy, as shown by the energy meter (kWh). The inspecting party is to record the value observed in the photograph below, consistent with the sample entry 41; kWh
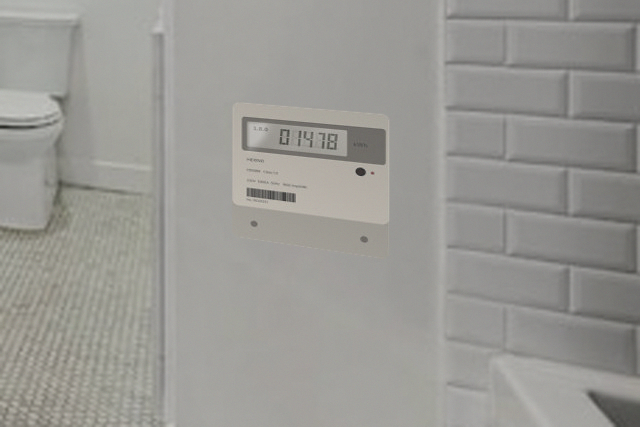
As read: 1478; kWh
